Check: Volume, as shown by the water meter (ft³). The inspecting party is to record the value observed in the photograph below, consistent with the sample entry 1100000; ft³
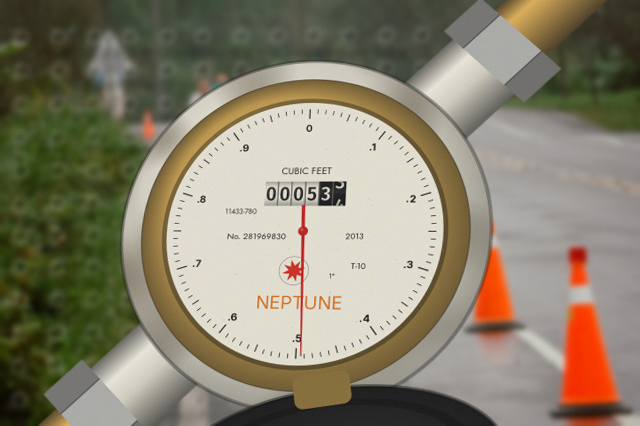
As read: 533.49; ft³
